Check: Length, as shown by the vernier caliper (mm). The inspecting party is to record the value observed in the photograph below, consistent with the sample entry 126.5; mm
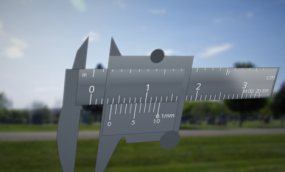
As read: 3.8; mm
